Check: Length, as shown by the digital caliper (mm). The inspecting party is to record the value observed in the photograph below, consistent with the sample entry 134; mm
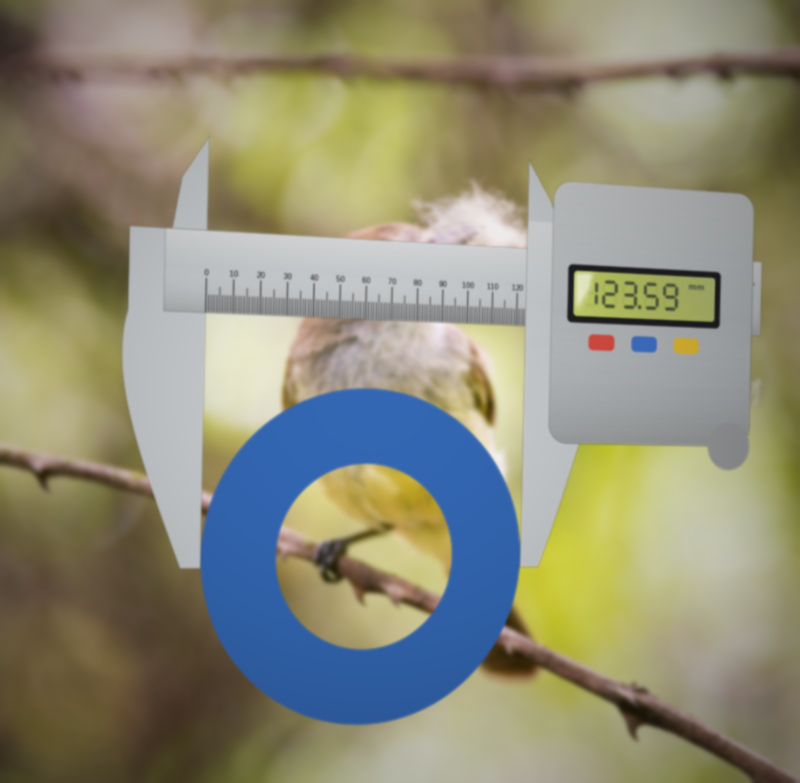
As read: 123.59; mm
